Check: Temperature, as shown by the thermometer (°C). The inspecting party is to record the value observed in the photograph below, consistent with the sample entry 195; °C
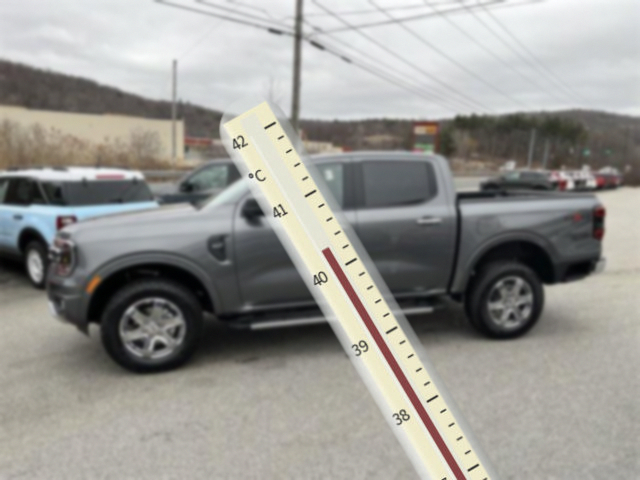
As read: 40.3; °C
